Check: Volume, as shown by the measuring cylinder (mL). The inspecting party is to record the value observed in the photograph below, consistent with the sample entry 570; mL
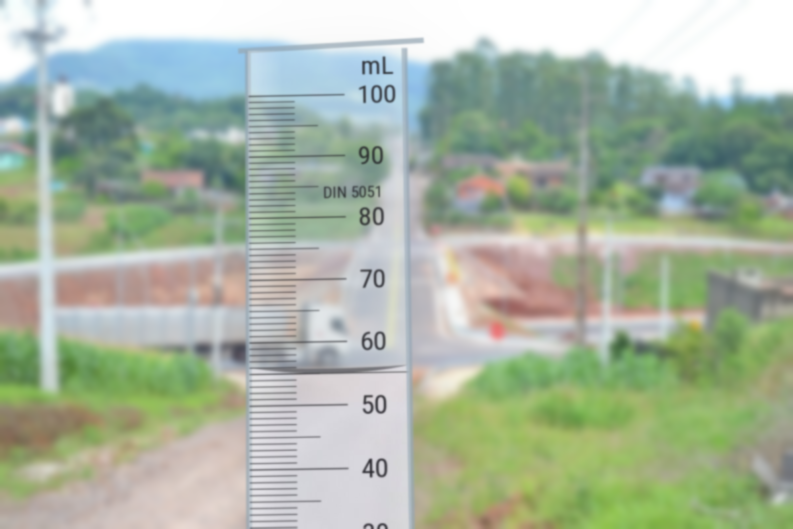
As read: 55; mL
